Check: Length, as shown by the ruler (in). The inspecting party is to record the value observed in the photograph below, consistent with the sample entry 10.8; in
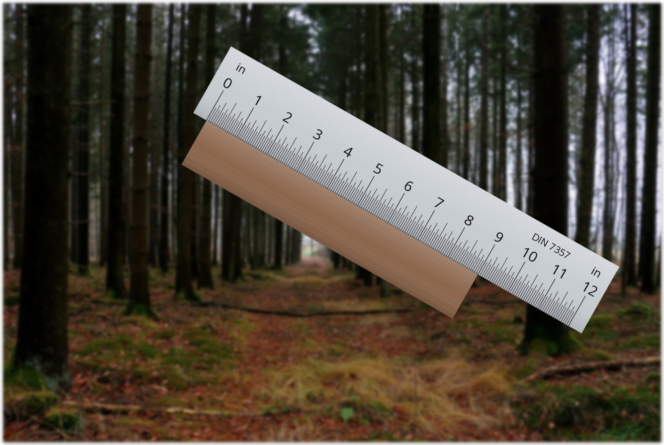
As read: 9; in
